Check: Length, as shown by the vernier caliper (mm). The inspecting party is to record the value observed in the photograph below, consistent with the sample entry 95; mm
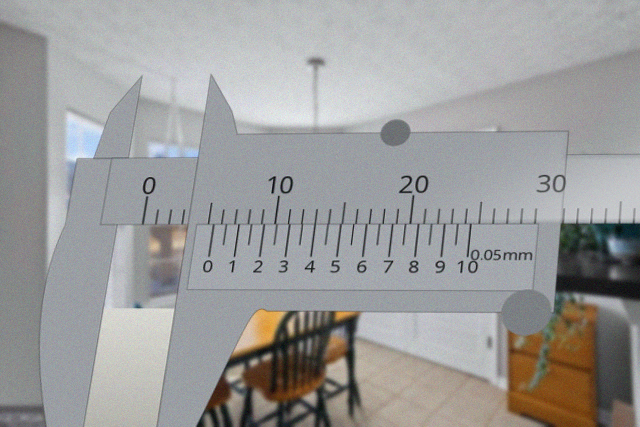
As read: 5.4; mm
